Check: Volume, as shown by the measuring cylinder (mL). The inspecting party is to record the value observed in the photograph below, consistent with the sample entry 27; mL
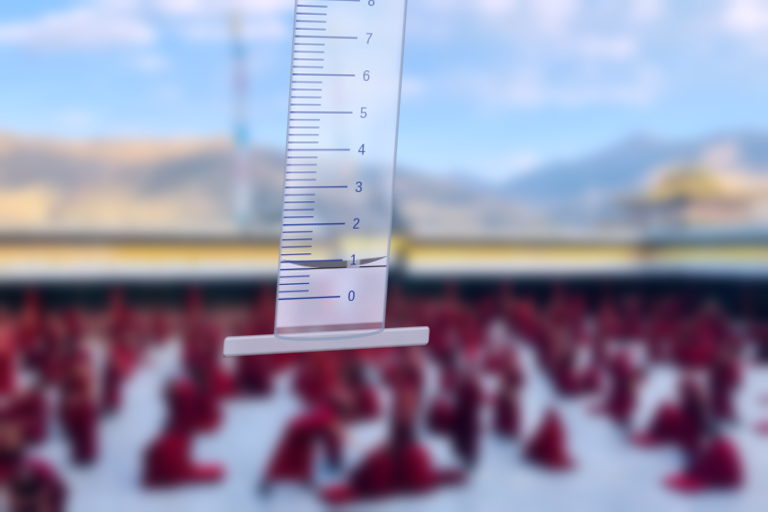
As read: 0.8; mL
